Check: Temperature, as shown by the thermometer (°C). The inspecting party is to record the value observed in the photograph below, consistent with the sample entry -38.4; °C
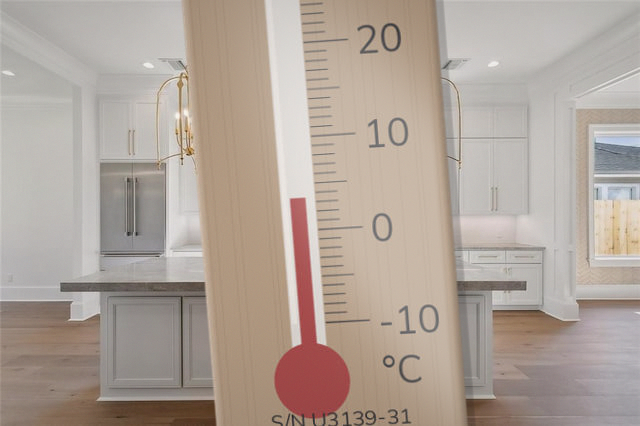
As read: 3.5; °C
